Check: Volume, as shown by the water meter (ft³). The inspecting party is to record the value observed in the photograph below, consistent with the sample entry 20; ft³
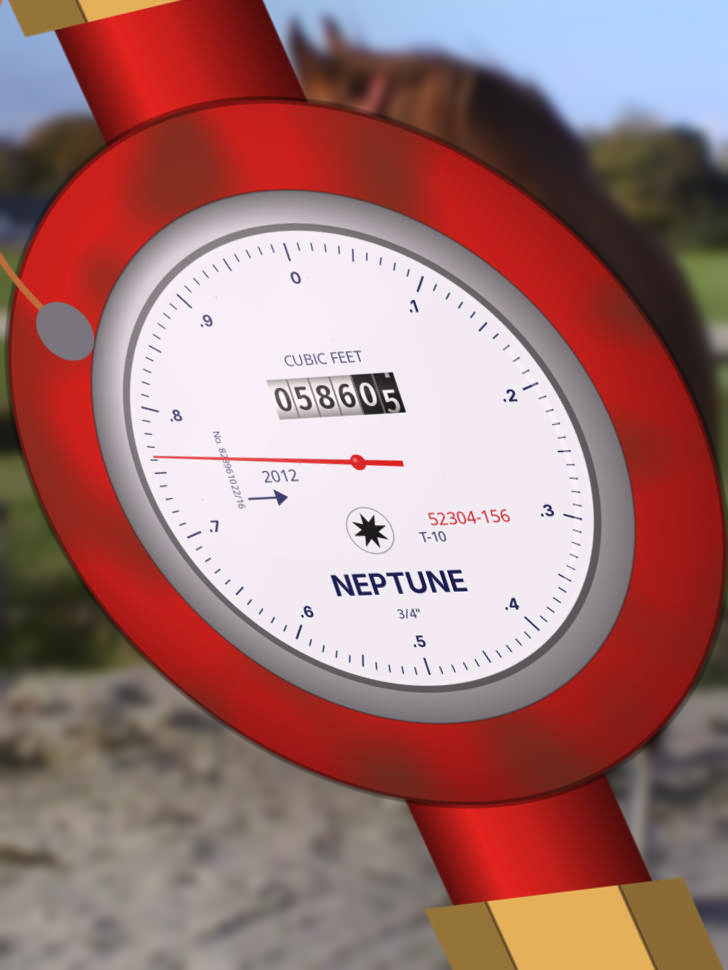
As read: 58604.76; ft³
